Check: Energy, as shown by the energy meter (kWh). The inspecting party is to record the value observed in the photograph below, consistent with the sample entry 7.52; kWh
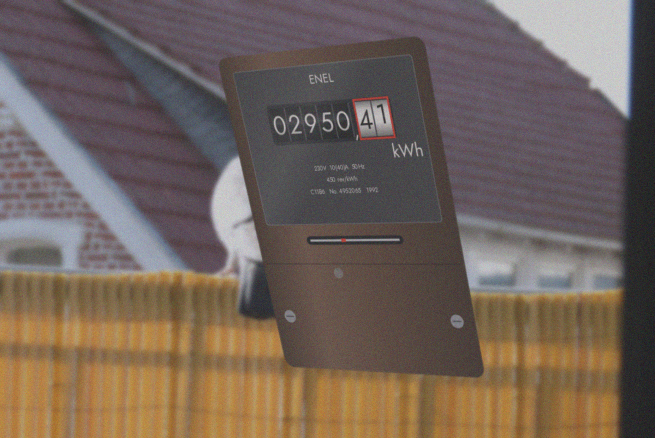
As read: 2950.41; kWh
